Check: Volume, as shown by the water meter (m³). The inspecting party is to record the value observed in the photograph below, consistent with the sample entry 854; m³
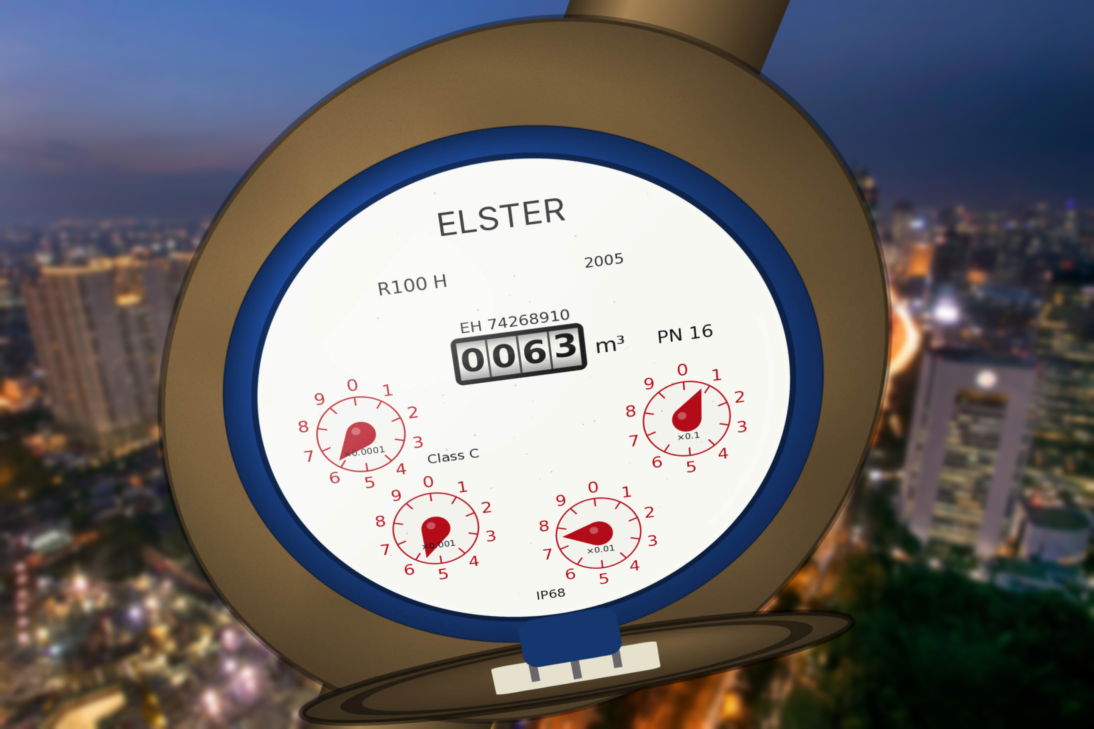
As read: 63.0756; m³
